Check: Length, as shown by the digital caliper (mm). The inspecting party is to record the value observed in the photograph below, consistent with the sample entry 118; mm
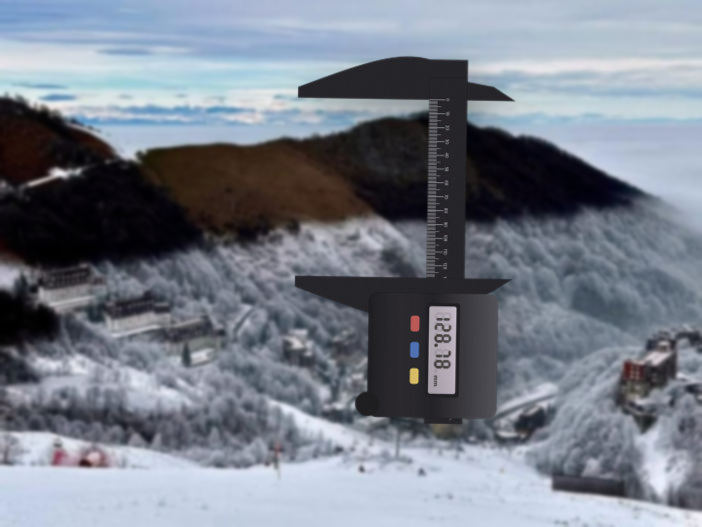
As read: 128.78; mm
